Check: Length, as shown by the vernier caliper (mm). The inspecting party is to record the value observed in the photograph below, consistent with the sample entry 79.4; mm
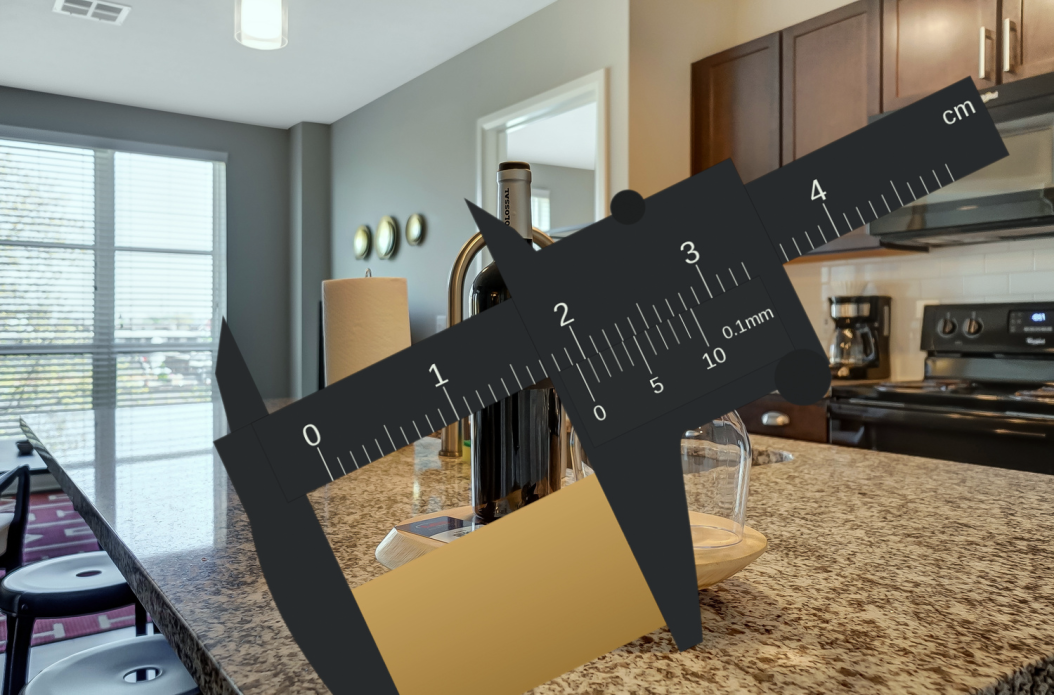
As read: 19.3; mm
